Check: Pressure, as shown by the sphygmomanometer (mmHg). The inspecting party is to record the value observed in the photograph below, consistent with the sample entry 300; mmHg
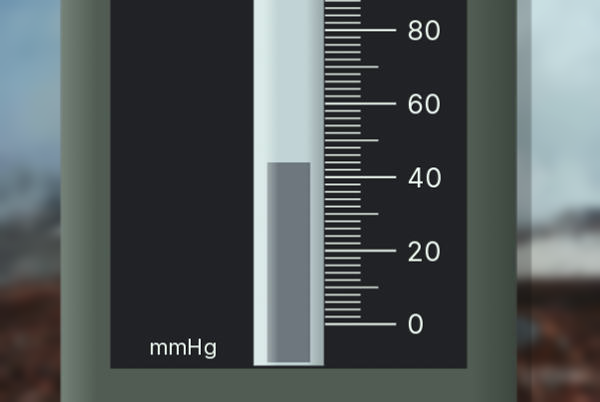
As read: 44; mmHg
